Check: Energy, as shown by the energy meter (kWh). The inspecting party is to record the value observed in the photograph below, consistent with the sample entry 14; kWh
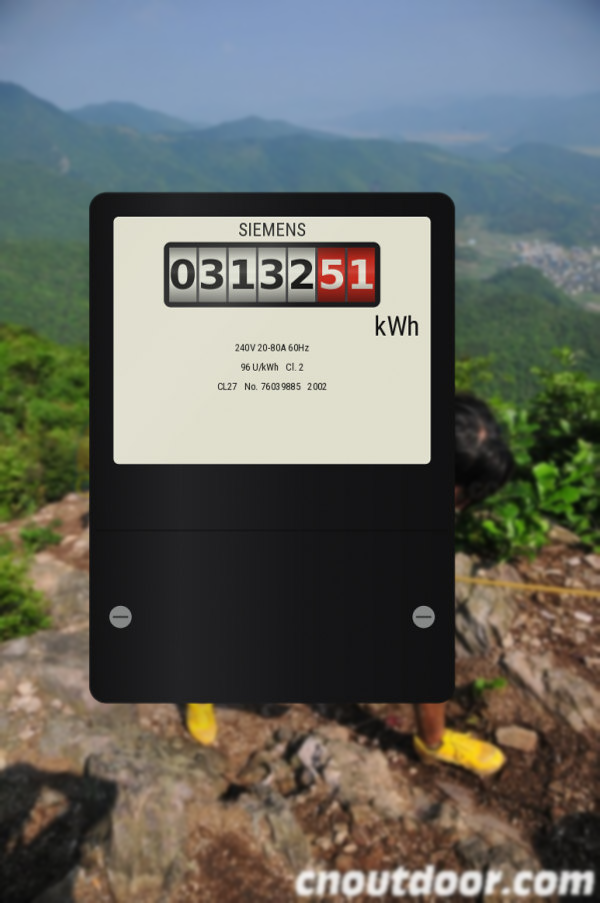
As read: 3132.51; kWh
